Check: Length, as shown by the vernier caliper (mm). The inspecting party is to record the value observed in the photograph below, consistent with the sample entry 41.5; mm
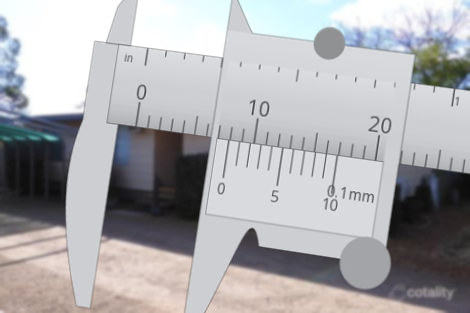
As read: 7.9; mm
